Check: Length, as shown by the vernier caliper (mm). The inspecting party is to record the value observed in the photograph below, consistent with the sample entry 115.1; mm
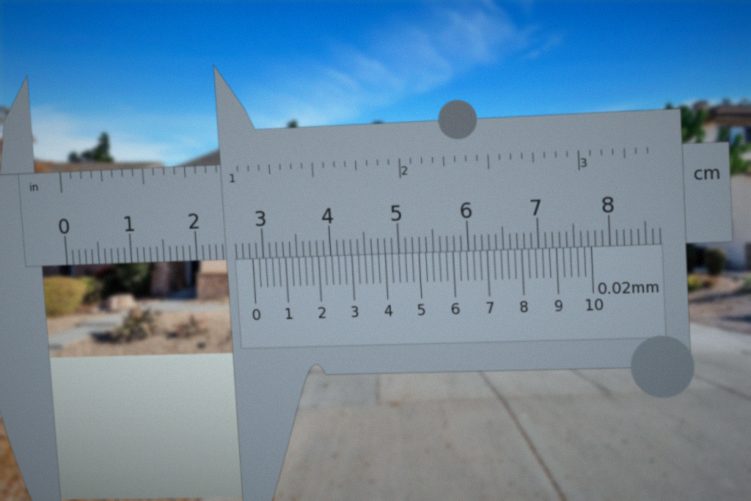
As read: 28.4; mm
